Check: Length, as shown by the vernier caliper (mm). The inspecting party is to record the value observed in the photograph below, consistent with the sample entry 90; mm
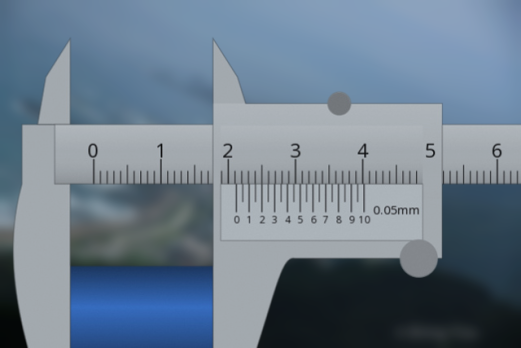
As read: 21.2; mm
